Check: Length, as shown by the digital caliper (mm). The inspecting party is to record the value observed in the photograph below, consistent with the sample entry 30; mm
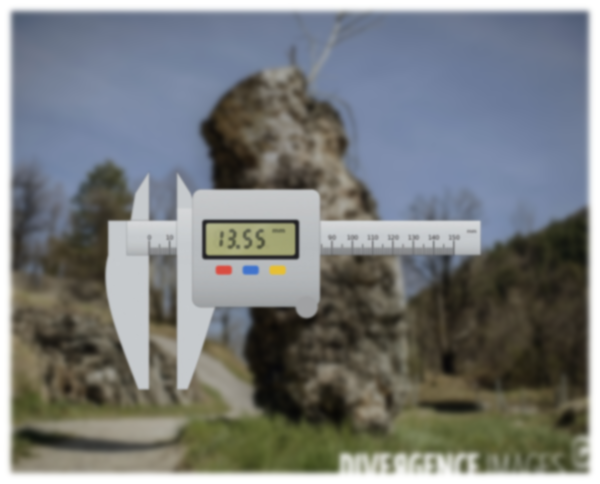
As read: 13.55; mm
